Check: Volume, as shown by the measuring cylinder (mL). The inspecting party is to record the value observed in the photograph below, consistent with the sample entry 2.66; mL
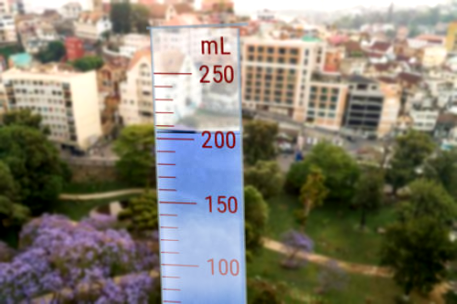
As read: 205; mL
